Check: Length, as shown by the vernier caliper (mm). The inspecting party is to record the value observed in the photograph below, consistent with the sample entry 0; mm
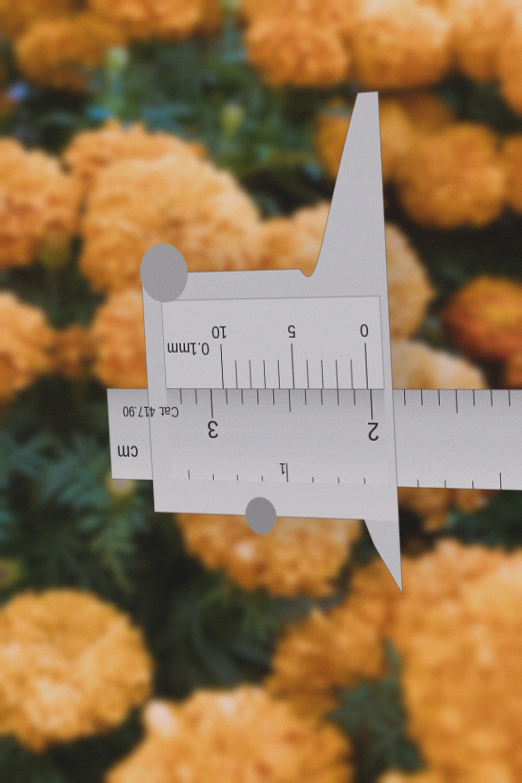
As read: 20.2; mm
